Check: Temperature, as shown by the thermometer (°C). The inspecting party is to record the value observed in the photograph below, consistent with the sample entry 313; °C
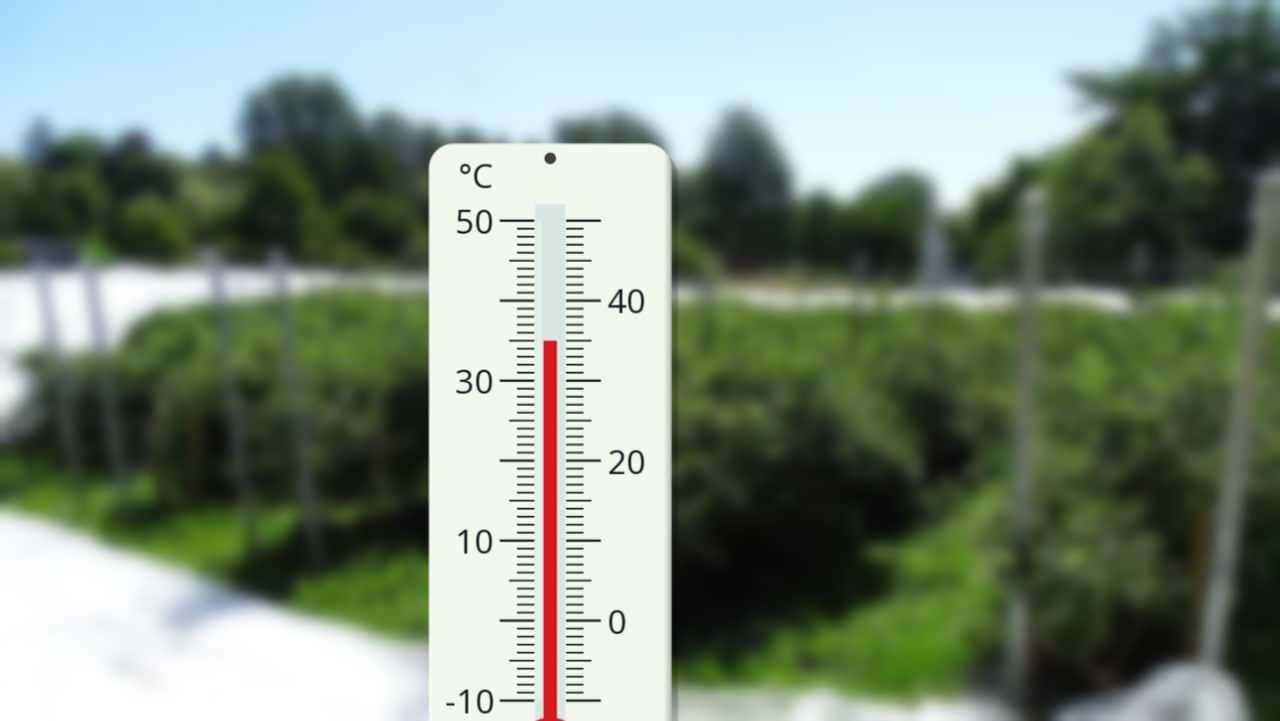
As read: 35; °C
